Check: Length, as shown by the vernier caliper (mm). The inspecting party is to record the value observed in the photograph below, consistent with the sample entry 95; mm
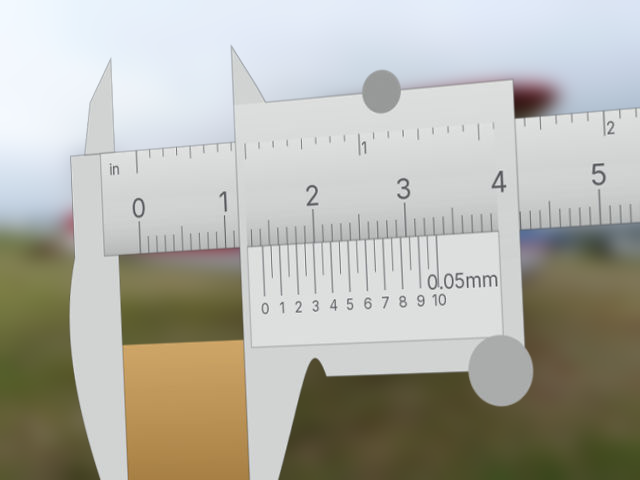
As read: 14.2; mm
